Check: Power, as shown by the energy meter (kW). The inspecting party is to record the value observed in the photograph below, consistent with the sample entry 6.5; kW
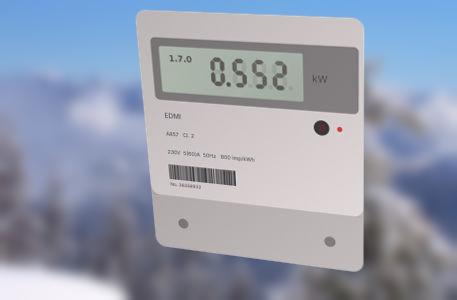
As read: 0.552; kW
